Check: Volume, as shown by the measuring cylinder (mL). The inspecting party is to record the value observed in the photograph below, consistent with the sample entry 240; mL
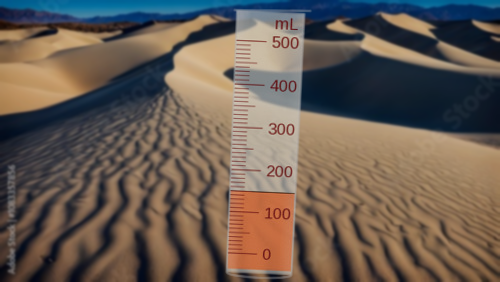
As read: 150; mL
